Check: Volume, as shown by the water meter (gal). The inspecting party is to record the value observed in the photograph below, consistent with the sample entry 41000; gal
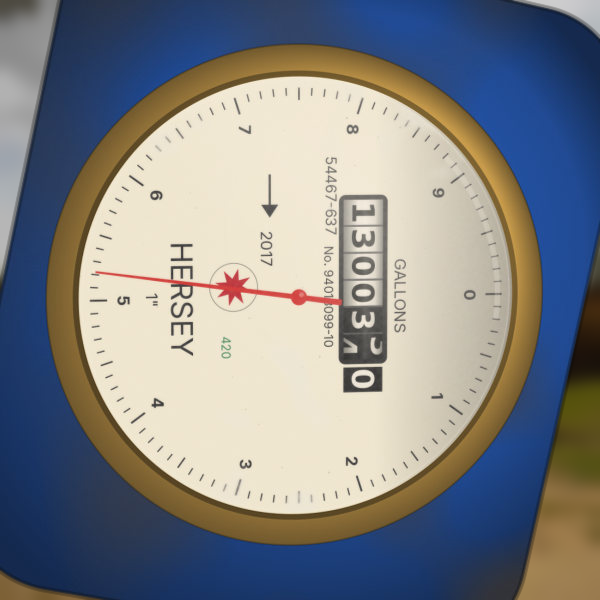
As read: 1300335.2; gal
